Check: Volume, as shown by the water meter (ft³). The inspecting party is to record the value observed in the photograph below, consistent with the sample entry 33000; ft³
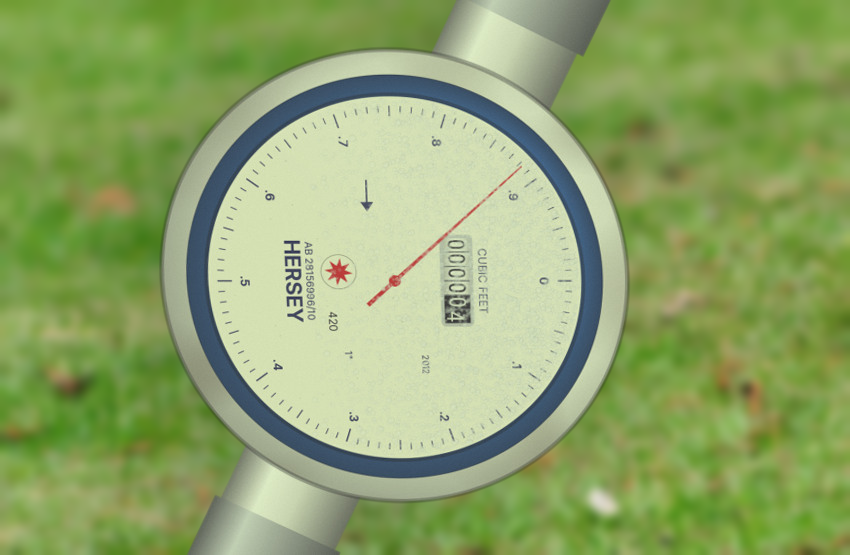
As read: 3.88; ft³
